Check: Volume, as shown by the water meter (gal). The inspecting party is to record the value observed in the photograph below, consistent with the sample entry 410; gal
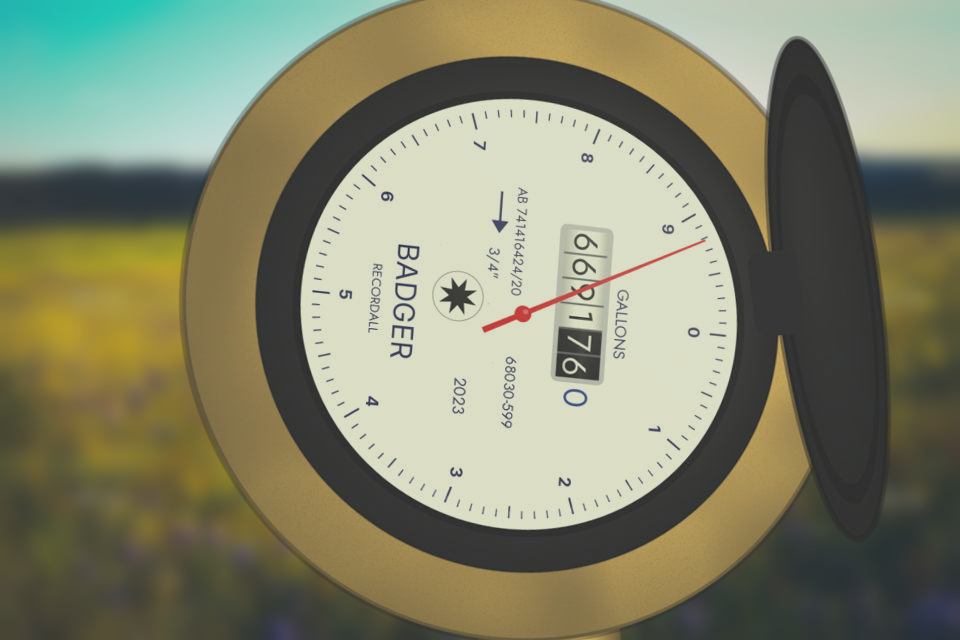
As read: 6691759.2; gal
